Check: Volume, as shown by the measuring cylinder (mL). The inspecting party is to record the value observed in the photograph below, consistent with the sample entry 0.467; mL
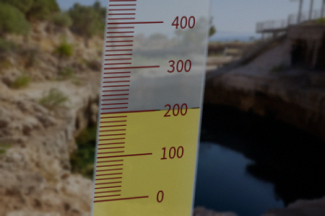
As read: 200; mL
